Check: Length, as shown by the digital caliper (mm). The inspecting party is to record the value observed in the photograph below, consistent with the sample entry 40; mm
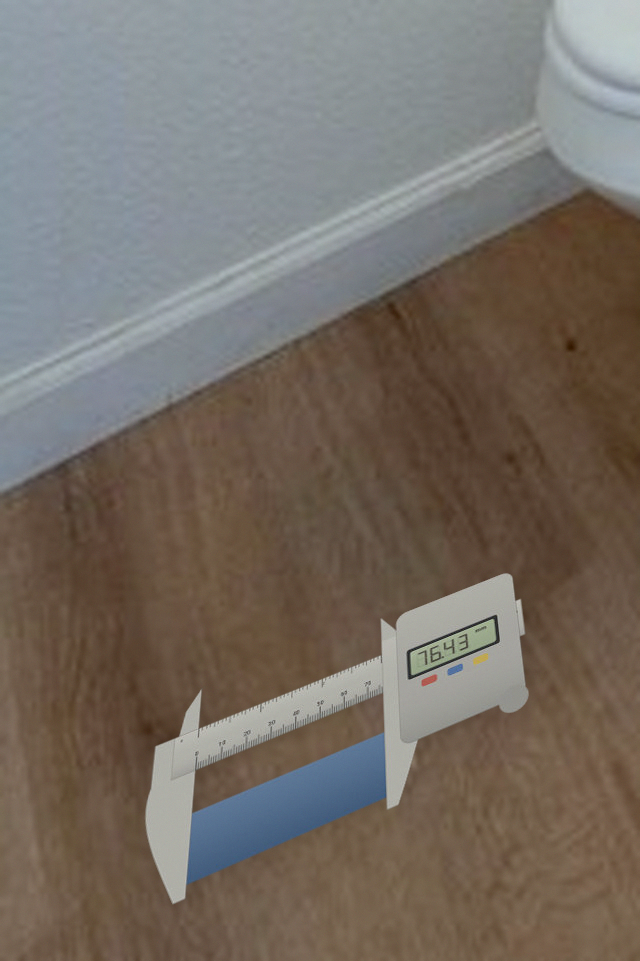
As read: 76.43; mm
